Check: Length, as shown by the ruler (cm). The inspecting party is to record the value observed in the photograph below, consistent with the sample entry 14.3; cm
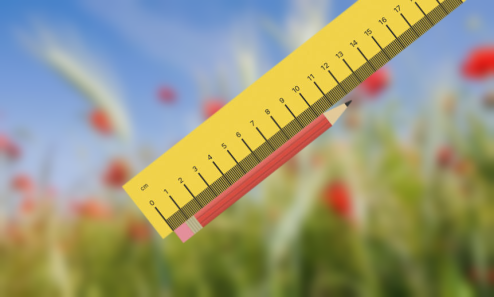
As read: 12; cm
